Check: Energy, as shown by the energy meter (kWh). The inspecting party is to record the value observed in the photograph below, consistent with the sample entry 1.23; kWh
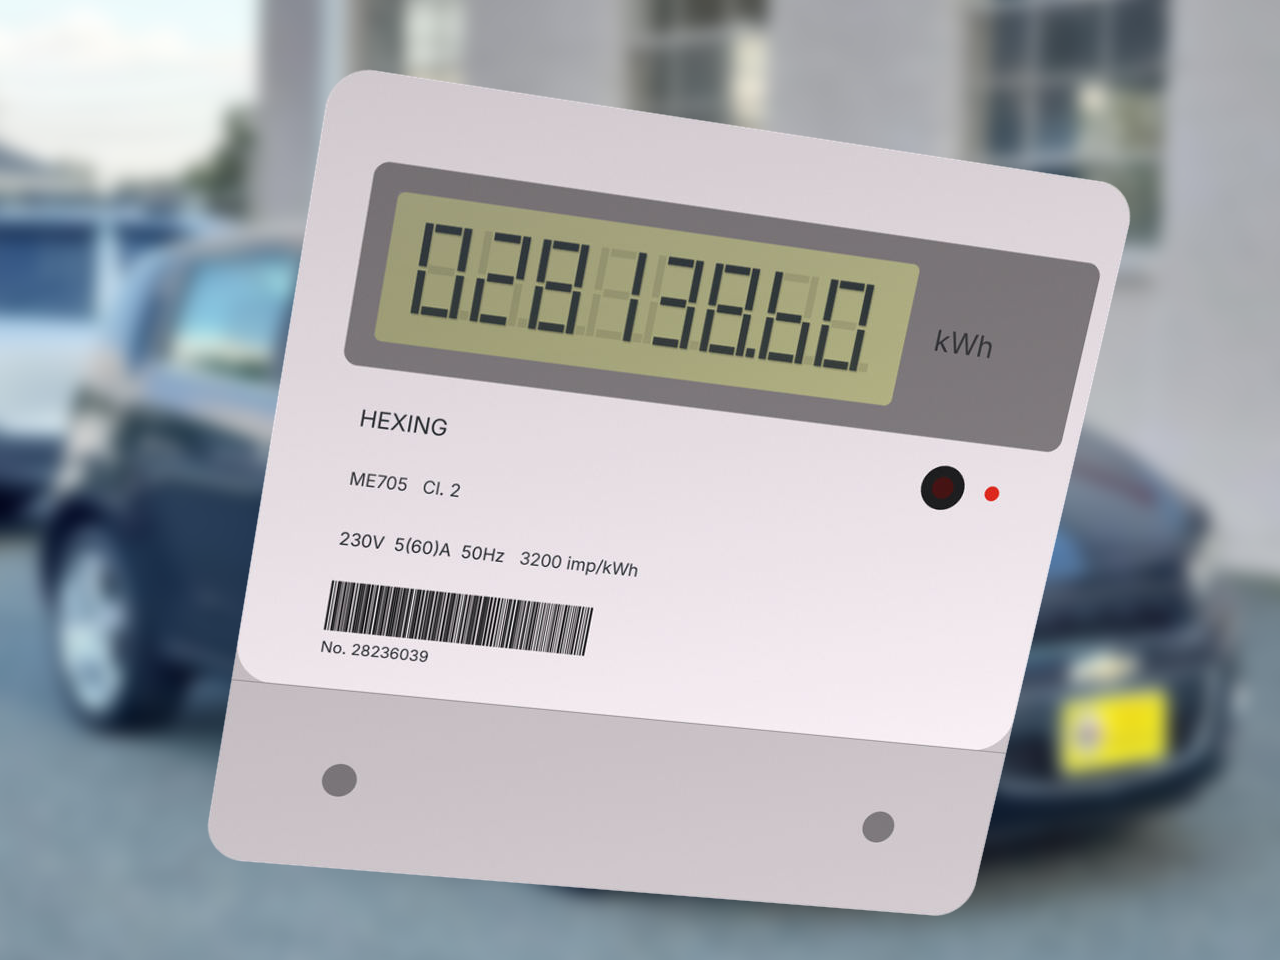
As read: 28138.60; kWh
